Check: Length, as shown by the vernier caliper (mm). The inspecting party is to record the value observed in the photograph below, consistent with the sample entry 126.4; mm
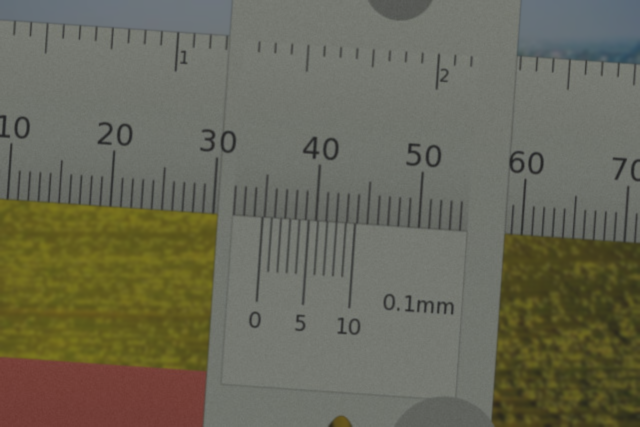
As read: 34.8; mm
